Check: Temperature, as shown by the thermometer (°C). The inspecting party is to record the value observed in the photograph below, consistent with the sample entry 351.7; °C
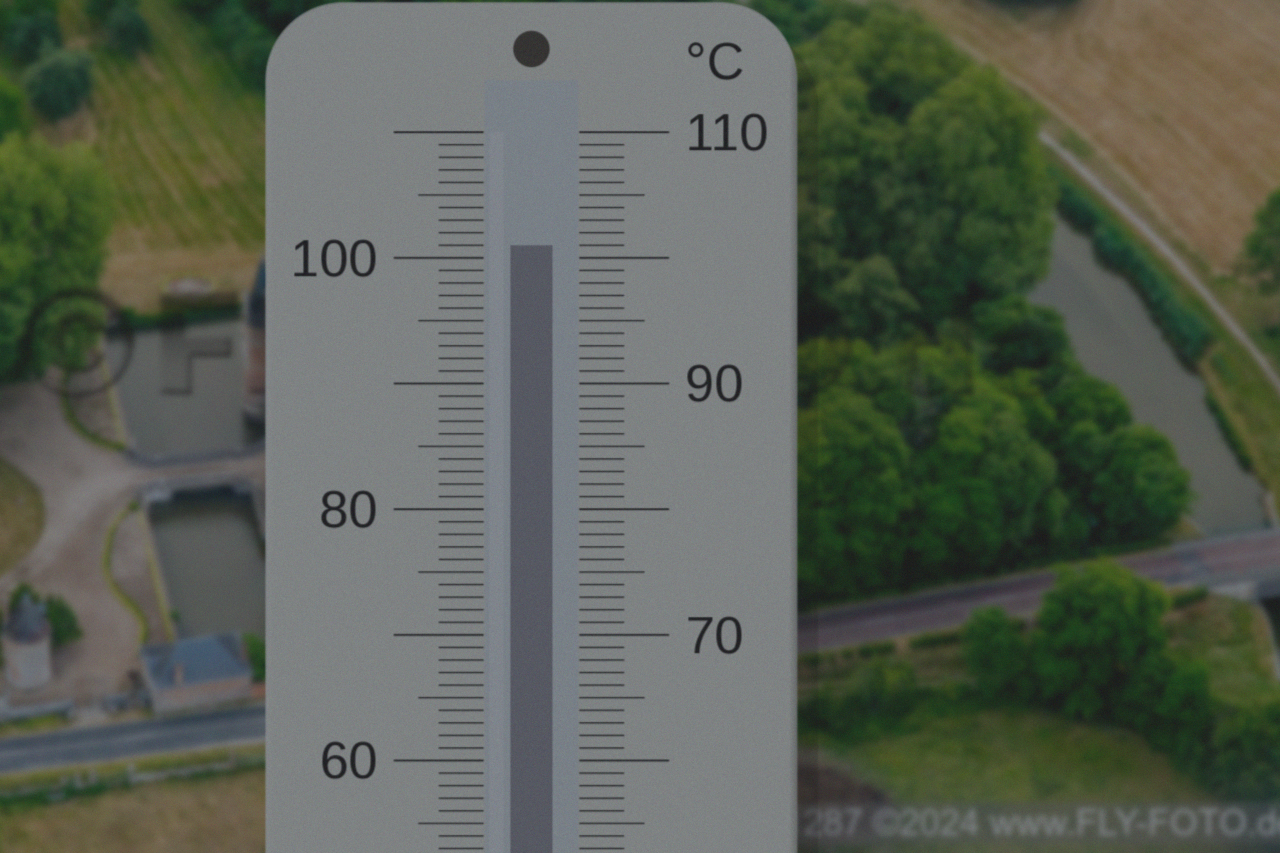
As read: 101; °C
